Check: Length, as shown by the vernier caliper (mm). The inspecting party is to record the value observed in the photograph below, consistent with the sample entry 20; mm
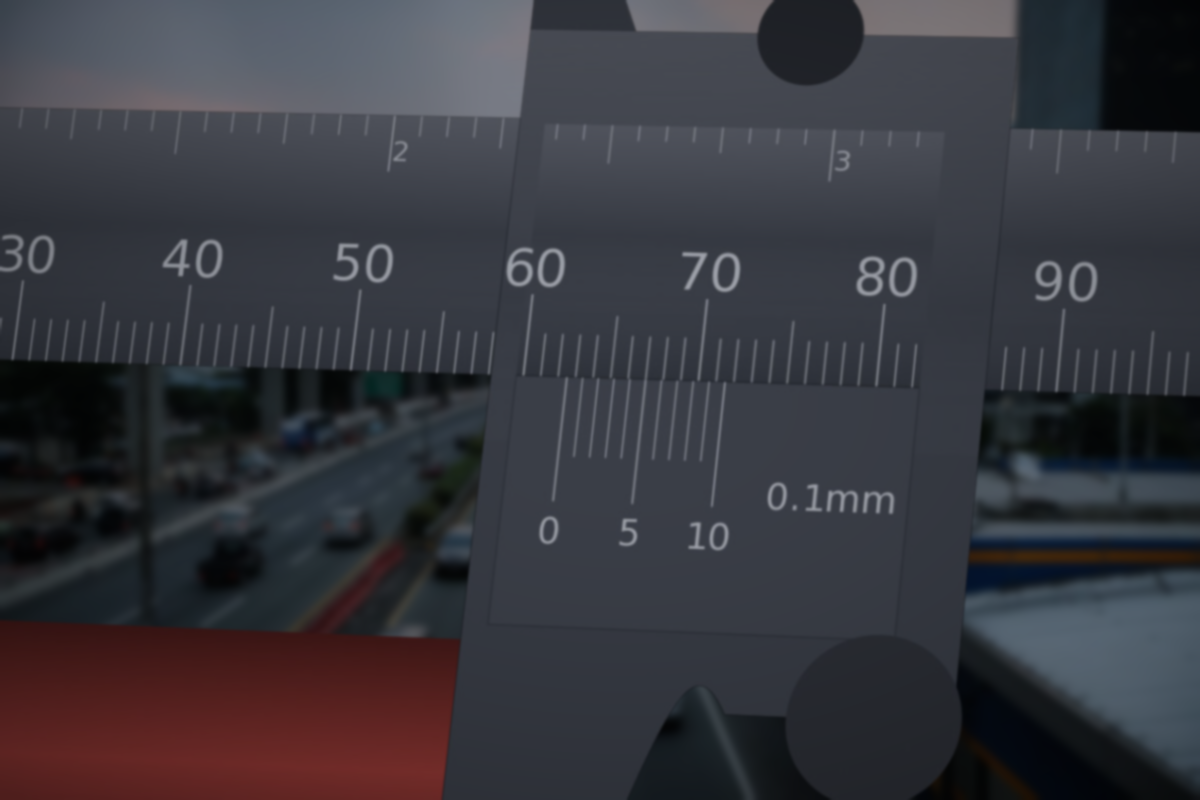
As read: 62.5; mm
